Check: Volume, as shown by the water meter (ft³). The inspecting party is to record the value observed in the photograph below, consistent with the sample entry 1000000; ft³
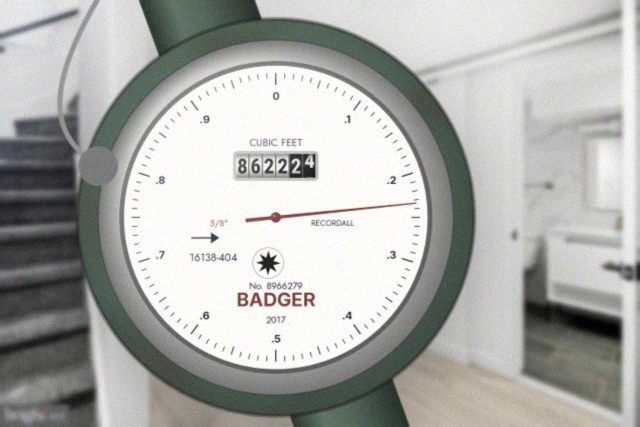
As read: 862224.23; ft³
